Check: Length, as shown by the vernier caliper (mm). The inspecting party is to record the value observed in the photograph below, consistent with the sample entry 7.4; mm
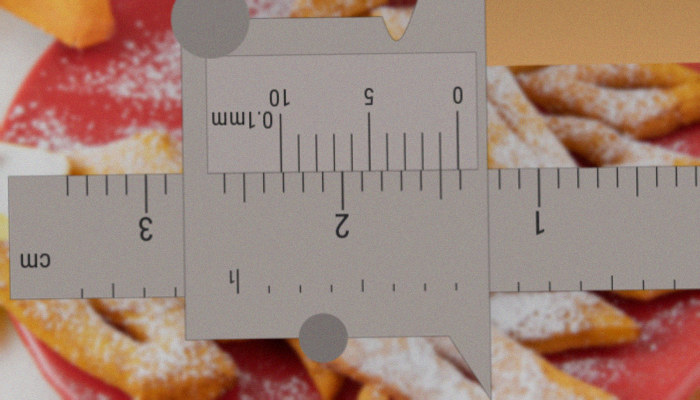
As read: 14.1; mm
